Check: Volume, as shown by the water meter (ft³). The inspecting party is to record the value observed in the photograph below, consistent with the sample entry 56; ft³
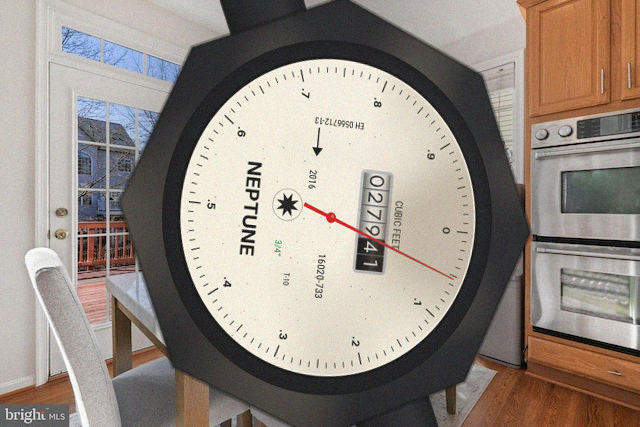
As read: 27941.05; ft³
